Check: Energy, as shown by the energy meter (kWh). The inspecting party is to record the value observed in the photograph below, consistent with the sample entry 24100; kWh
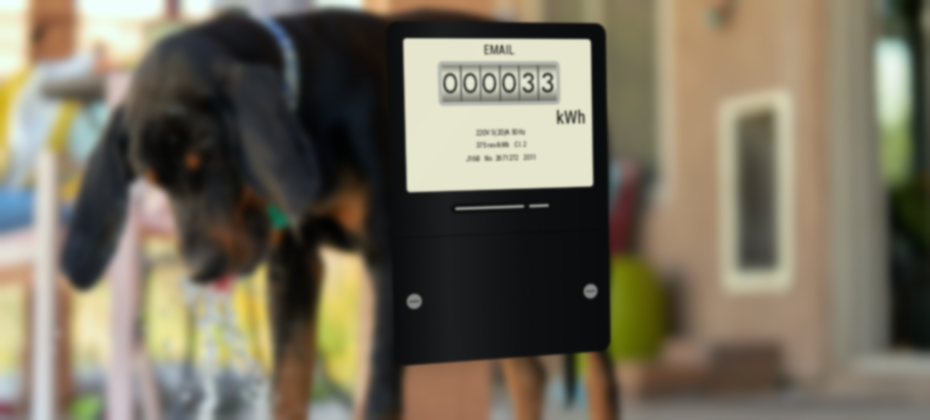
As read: 33; kWh
